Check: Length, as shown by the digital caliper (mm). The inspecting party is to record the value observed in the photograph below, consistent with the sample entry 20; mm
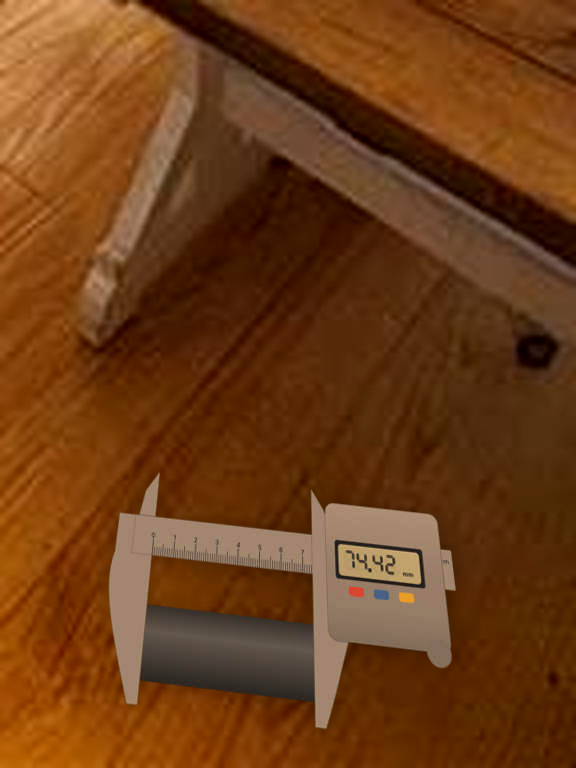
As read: 74.42; mm
